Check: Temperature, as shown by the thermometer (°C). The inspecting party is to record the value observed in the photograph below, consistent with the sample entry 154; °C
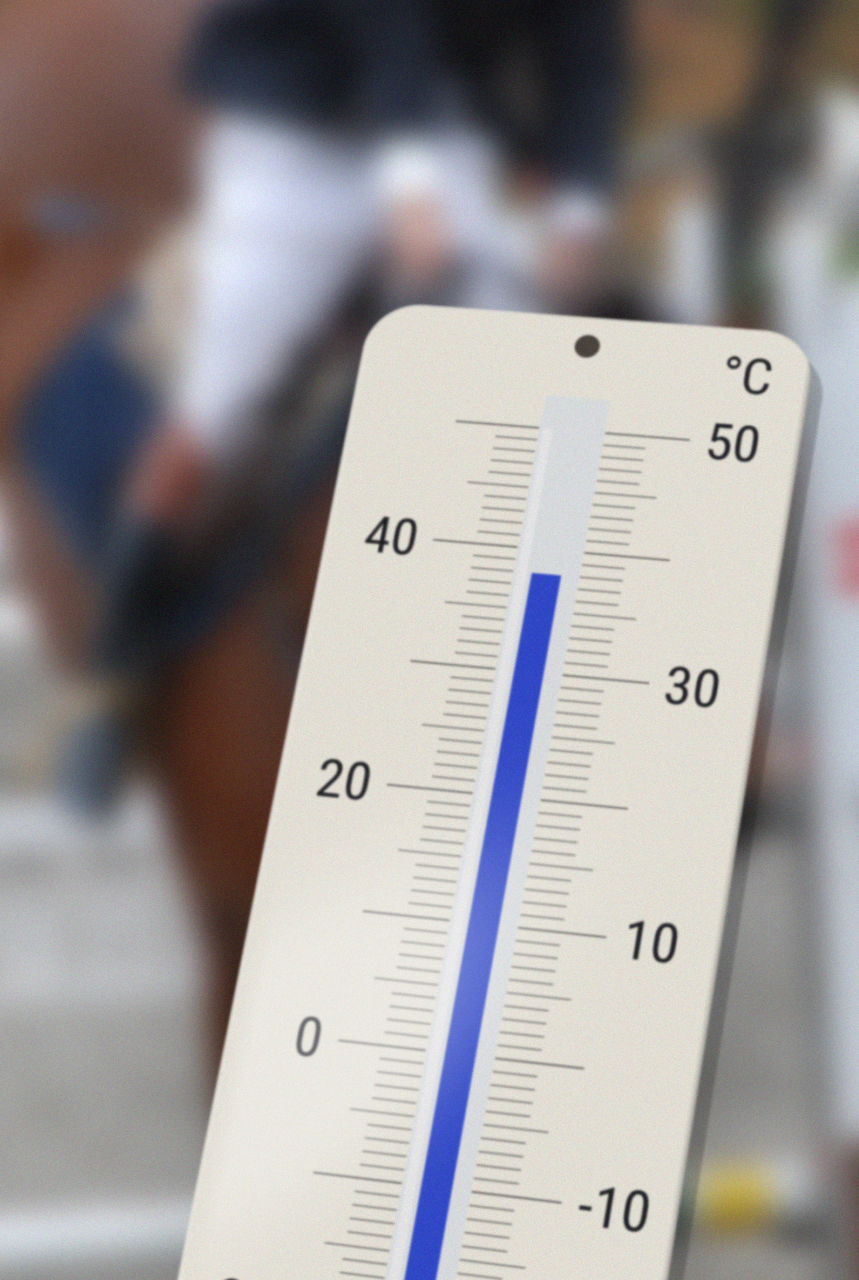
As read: 38; °C
